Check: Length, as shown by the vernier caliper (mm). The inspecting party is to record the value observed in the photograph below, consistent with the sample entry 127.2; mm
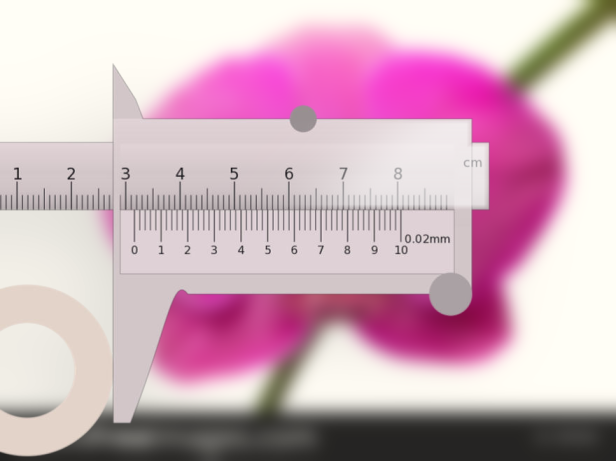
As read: 31.6; mm
